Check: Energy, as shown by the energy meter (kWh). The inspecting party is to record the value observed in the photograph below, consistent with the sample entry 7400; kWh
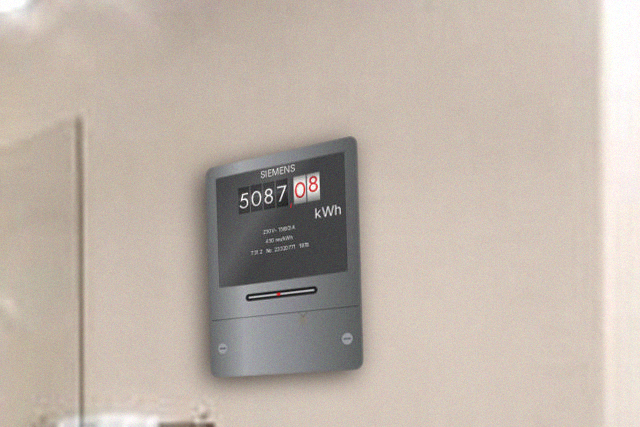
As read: 5087.08; kWh
